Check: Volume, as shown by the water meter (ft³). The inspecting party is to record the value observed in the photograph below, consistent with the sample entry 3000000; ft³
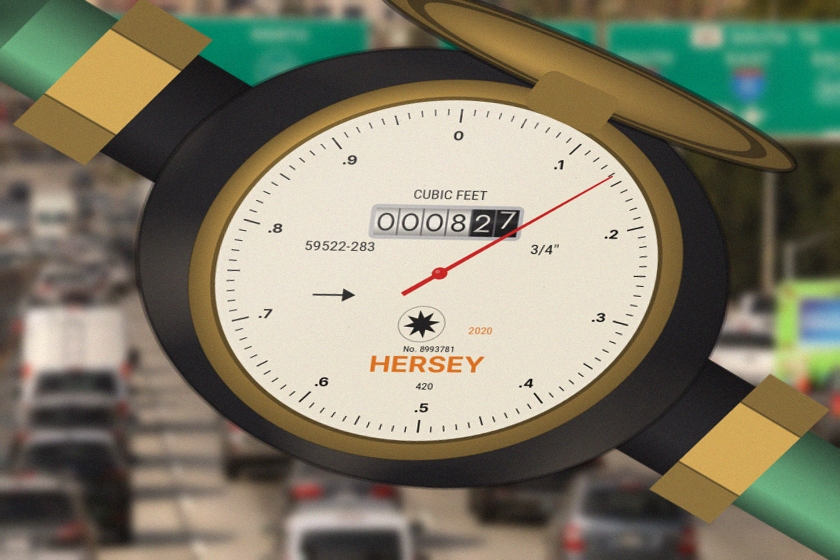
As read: 827.14; ft³
